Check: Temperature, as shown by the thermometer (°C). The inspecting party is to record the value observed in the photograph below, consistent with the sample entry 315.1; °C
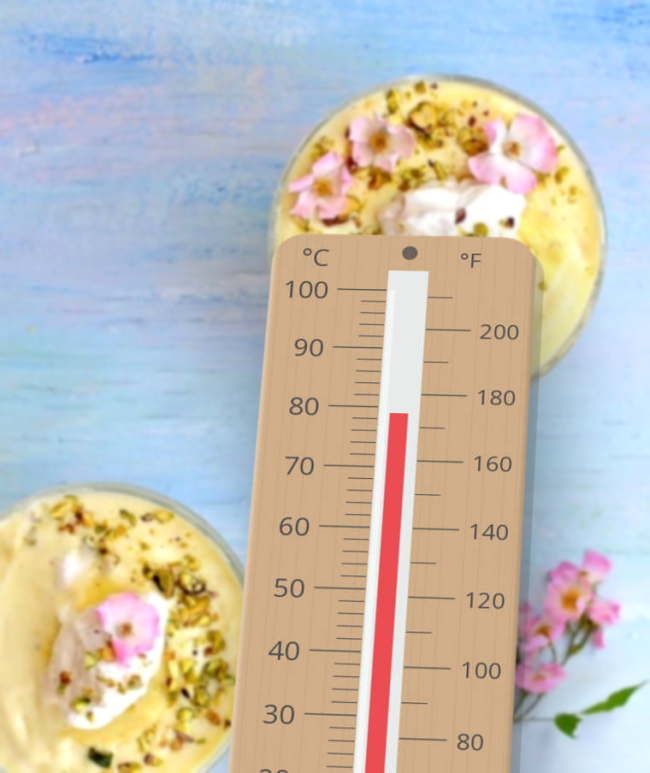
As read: 79; °C
